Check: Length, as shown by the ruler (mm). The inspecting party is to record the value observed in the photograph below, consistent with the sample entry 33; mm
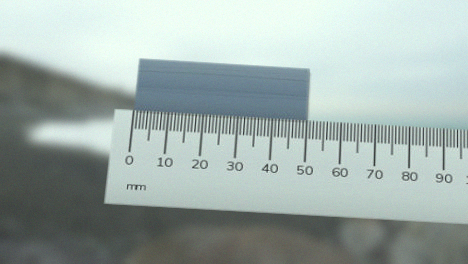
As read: 50; mm
